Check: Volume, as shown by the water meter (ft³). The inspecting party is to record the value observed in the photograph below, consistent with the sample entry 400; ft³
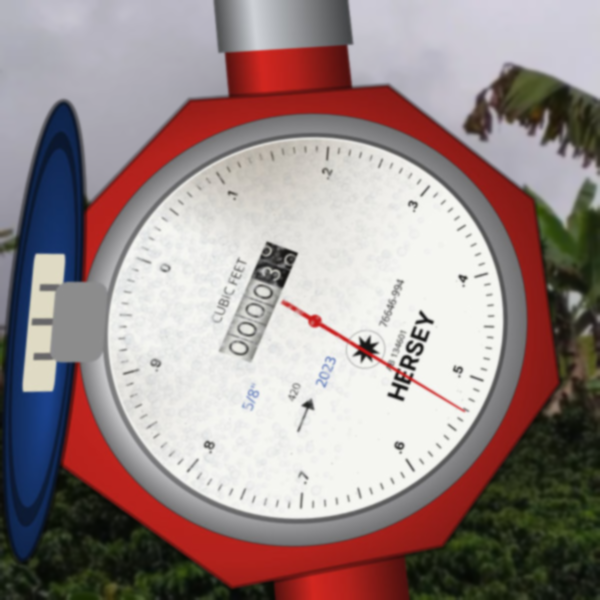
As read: 38.53; ft³
